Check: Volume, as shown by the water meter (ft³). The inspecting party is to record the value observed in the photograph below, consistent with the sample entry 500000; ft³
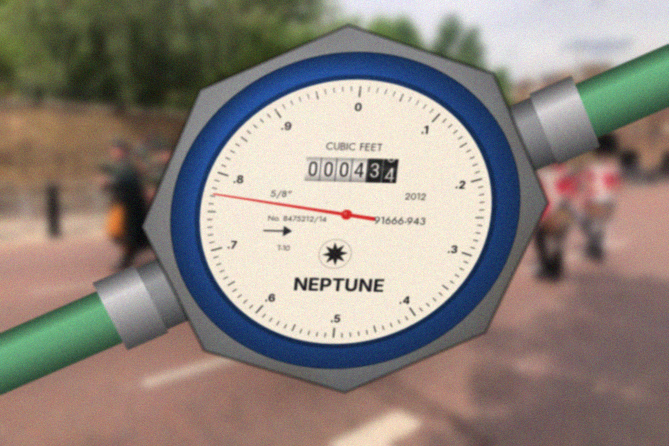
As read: 433.77; ft³
